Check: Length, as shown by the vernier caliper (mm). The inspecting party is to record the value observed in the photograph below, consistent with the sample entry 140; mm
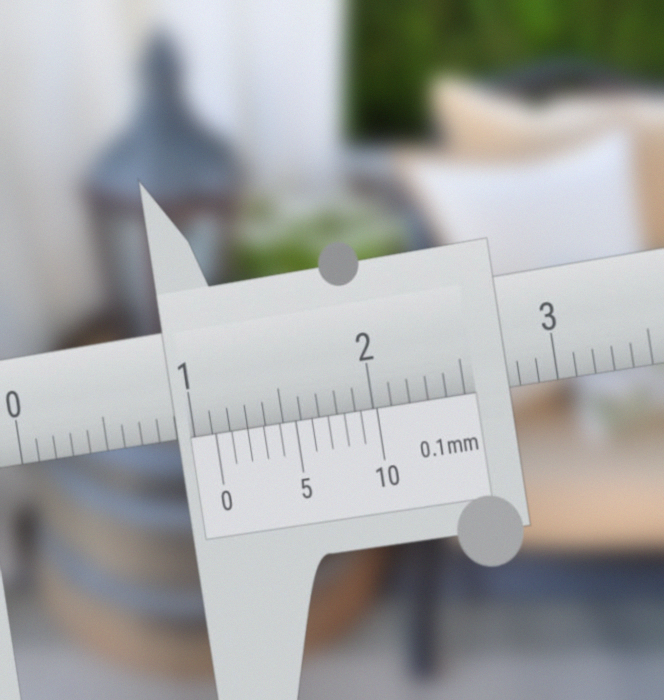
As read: 11.2; mm
